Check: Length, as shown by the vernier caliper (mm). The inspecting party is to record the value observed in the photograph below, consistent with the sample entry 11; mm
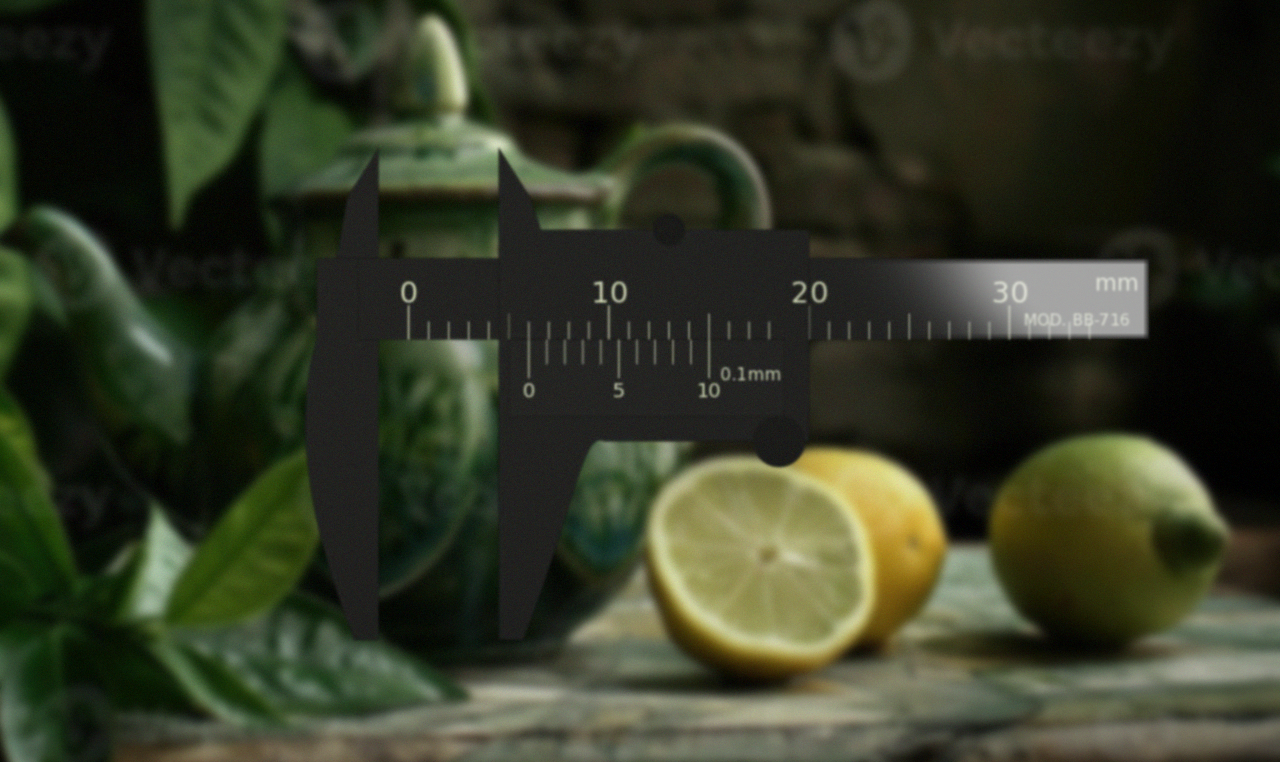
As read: 6.0; mm
